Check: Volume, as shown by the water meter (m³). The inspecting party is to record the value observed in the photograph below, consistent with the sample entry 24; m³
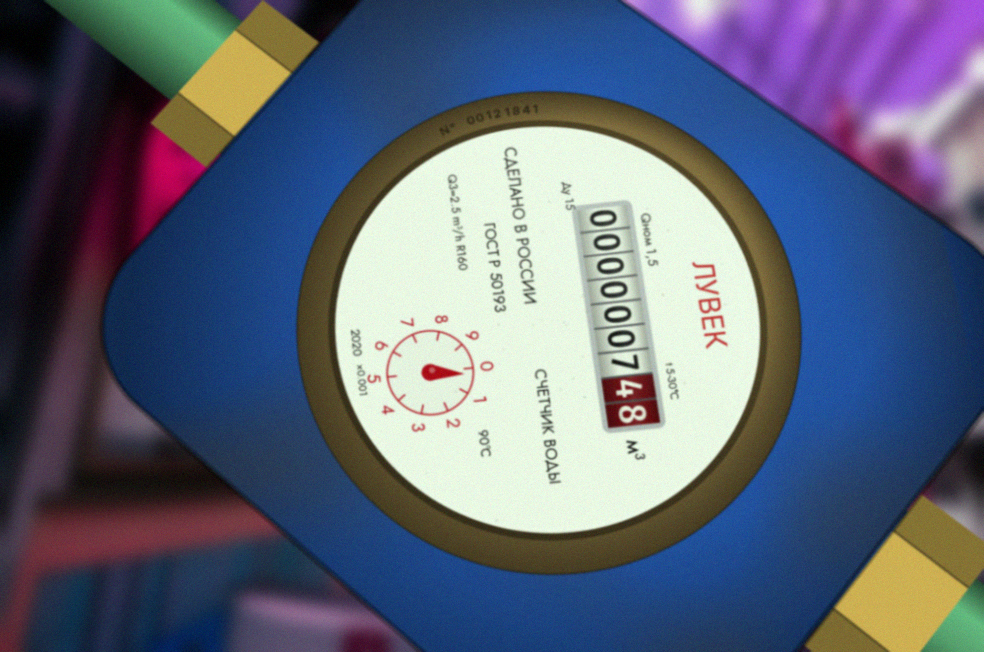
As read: 7.480; m³
